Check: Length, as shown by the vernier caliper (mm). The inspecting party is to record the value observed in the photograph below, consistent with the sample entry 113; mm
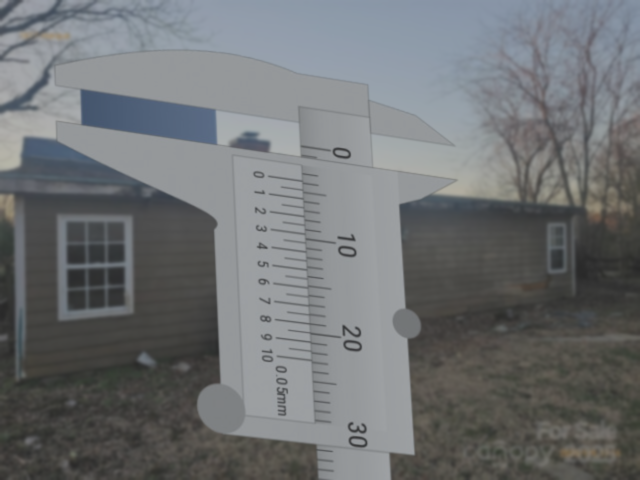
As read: 3.8; mm
